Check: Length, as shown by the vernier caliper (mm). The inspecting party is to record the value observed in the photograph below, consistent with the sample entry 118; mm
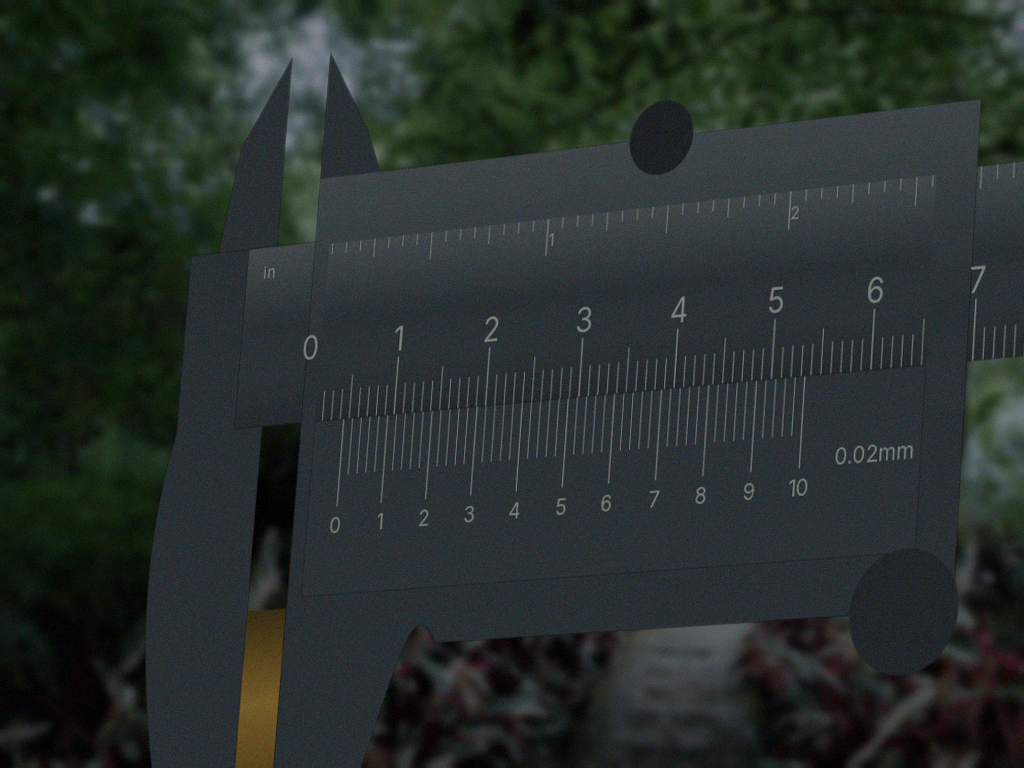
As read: 4.4; mm
